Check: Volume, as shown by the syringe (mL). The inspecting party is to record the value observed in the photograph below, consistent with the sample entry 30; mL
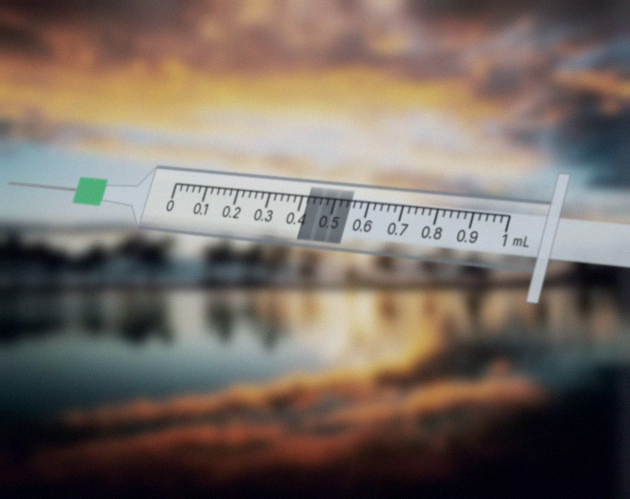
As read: 0.42; mL
